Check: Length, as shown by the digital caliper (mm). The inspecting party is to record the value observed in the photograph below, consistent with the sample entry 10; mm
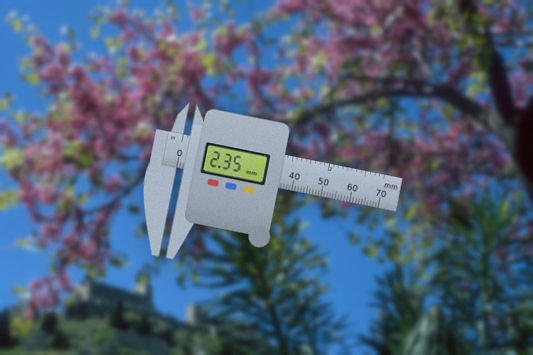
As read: 2.35; mm
